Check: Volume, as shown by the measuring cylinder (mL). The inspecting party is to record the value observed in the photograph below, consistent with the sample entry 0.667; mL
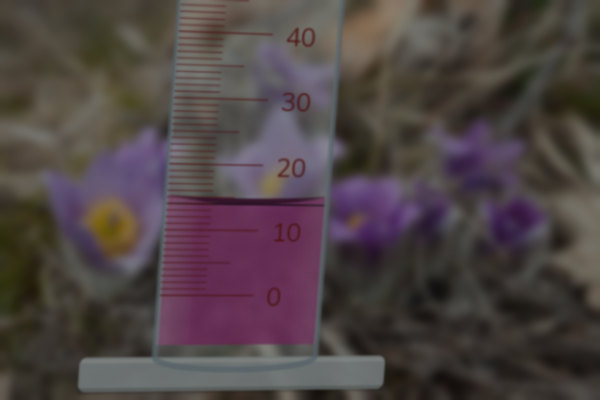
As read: 14; mL
